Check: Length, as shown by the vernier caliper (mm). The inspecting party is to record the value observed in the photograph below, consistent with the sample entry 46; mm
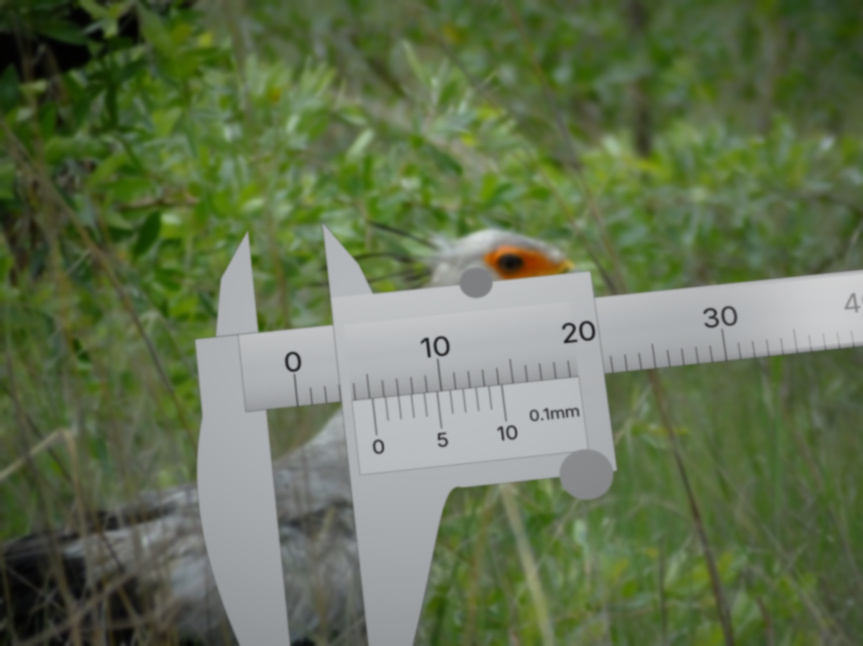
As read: 5.2; mm
